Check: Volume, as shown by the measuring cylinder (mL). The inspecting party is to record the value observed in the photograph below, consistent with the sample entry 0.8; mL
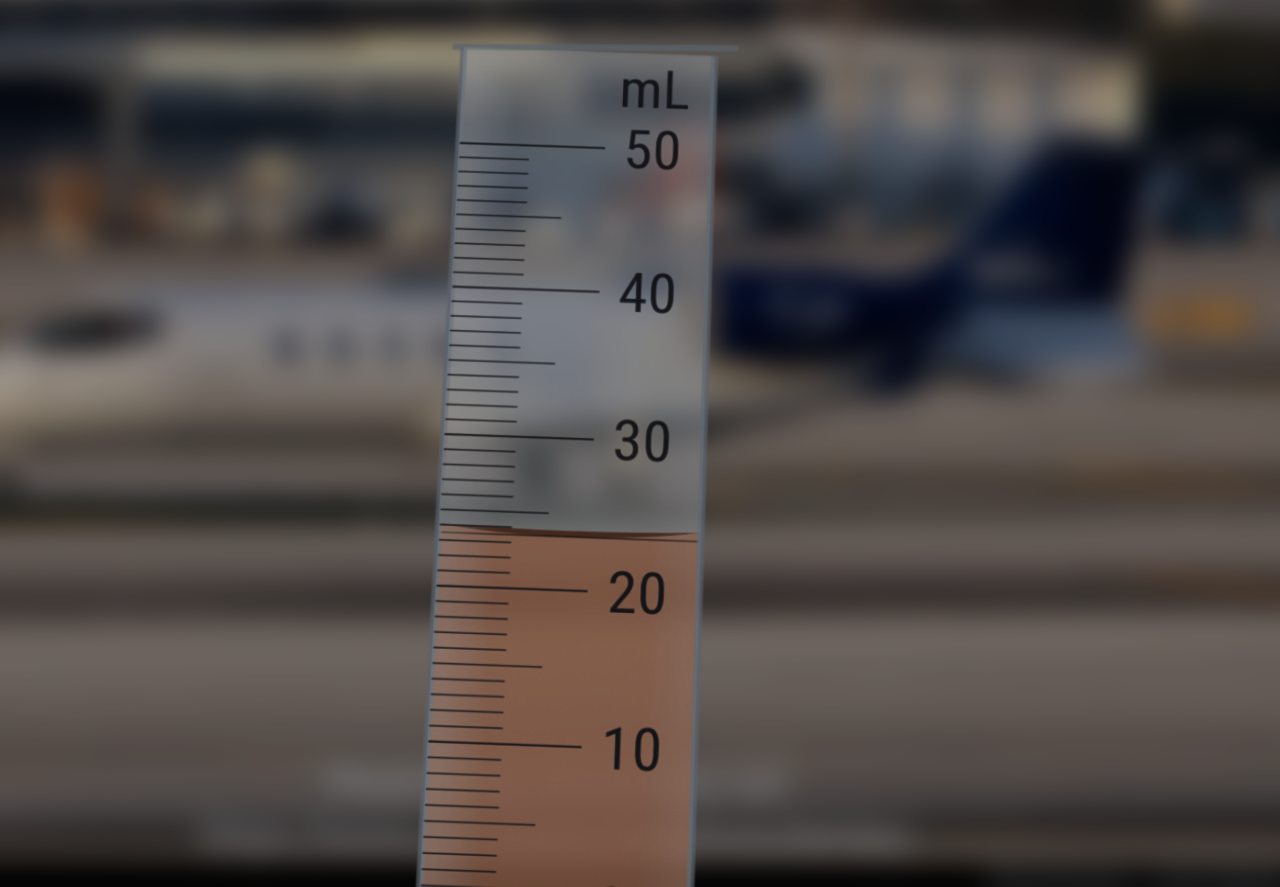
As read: 23.5; mL
